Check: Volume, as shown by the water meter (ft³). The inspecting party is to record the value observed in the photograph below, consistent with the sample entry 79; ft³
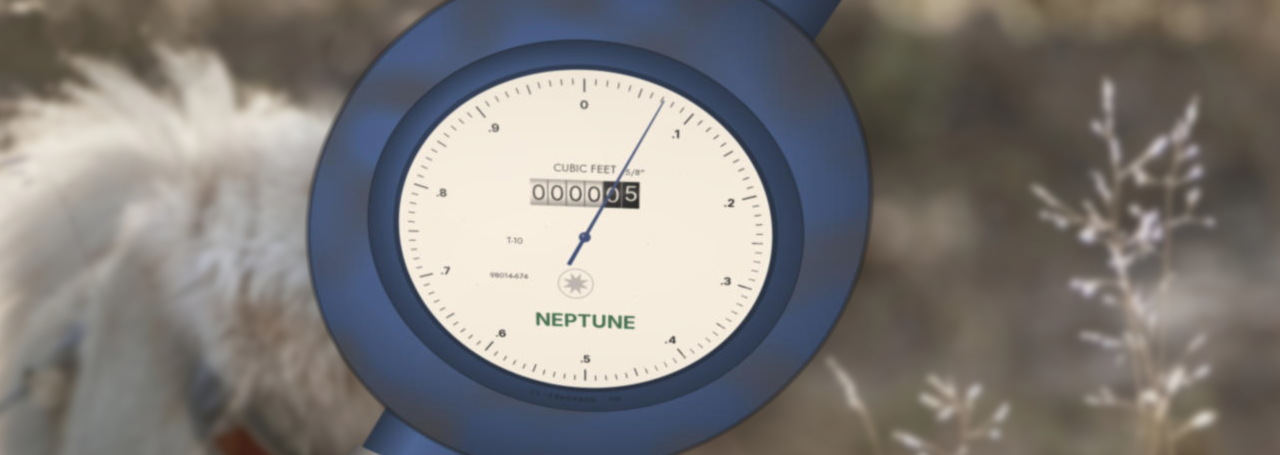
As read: 5.07; ft³
